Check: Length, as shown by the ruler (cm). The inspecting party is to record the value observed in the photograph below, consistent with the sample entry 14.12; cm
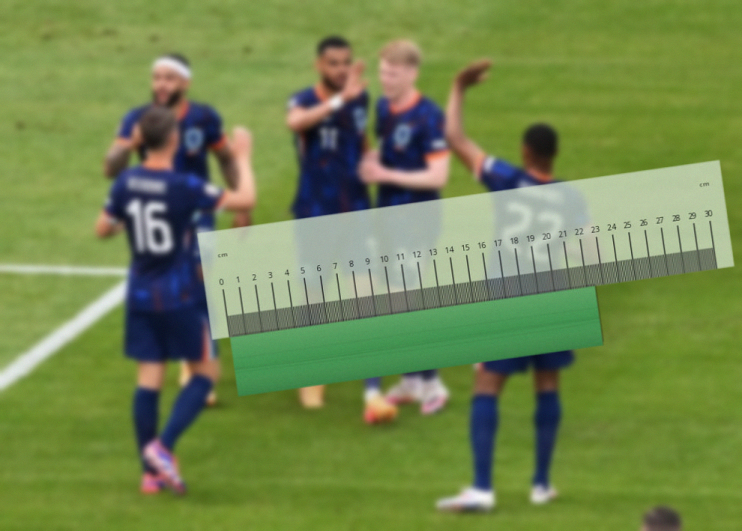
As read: 22.5; cm
